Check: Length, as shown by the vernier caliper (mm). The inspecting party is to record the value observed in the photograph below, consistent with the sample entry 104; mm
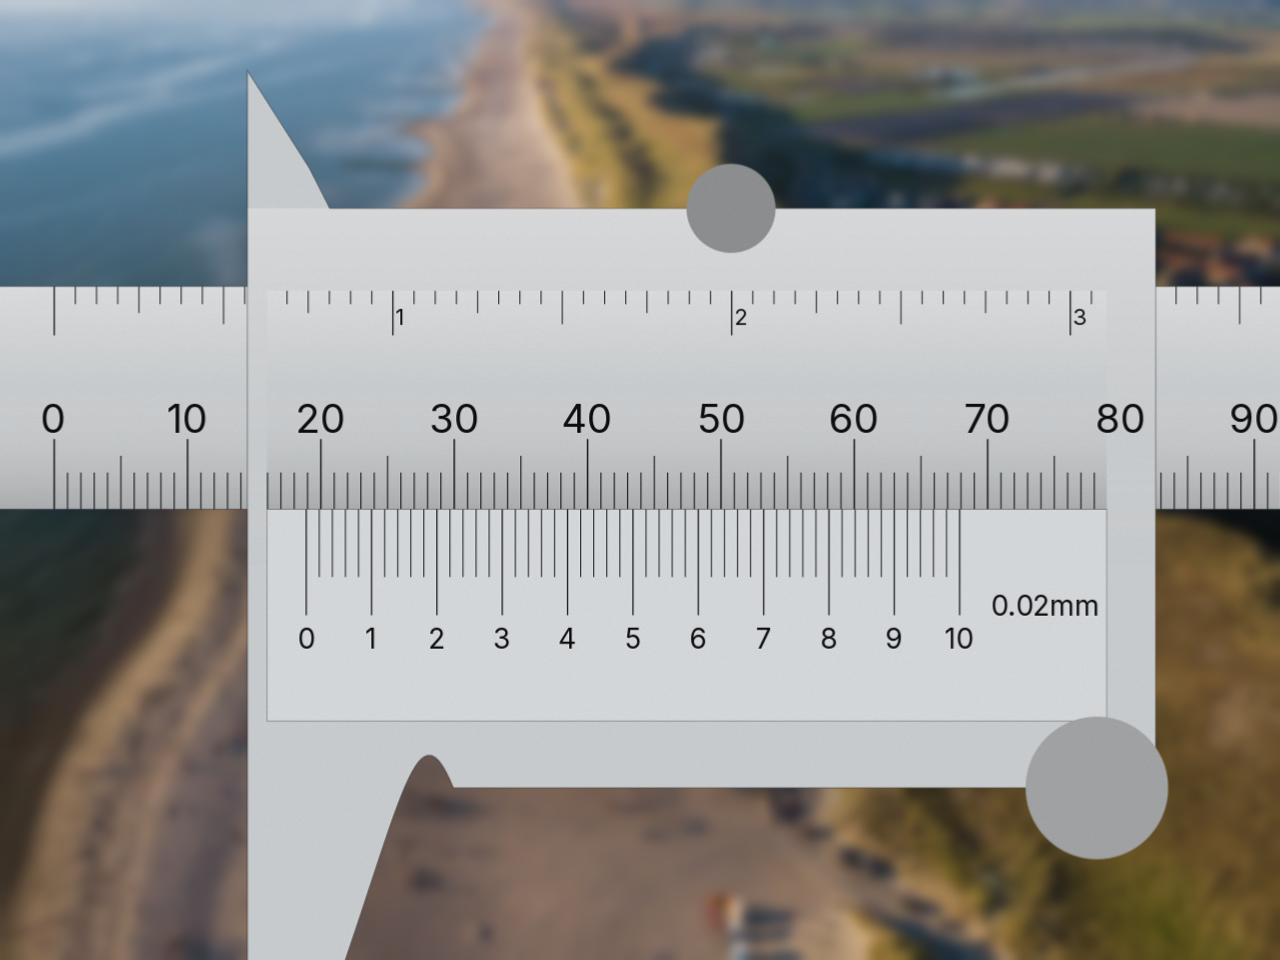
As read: 18.9; mm
